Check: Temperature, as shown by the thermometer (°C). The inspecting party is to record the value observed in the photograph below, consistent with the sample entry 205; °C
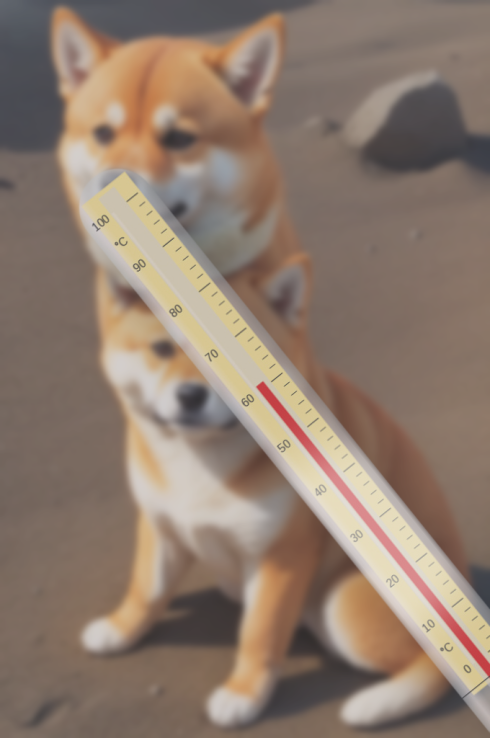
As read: 61; °C
